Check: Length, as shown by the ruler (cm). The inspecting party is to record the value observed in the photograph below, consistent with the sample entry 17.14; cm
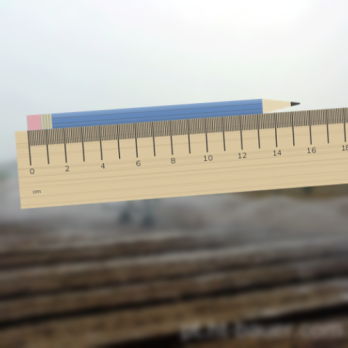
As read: 15.5; cm
